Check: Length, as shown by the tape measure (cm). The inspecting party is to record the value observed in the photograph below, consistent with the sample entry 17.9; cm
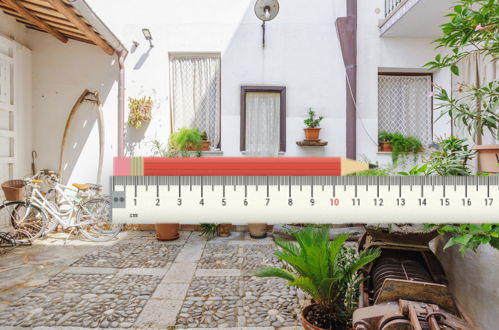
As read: 12; cm
